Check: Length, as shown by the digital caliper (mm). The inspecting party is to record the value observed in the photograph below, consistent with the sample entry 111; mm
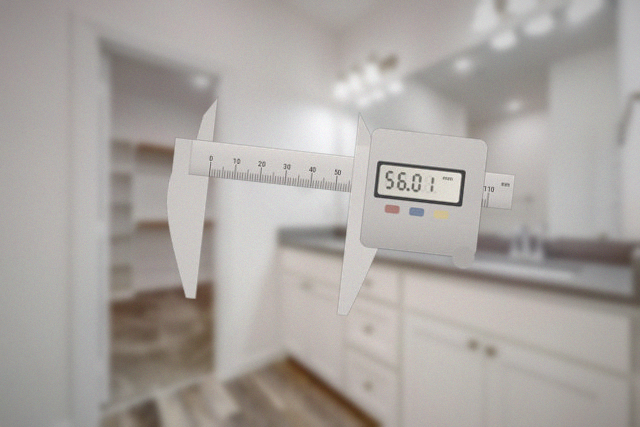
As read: 56.01; mm
